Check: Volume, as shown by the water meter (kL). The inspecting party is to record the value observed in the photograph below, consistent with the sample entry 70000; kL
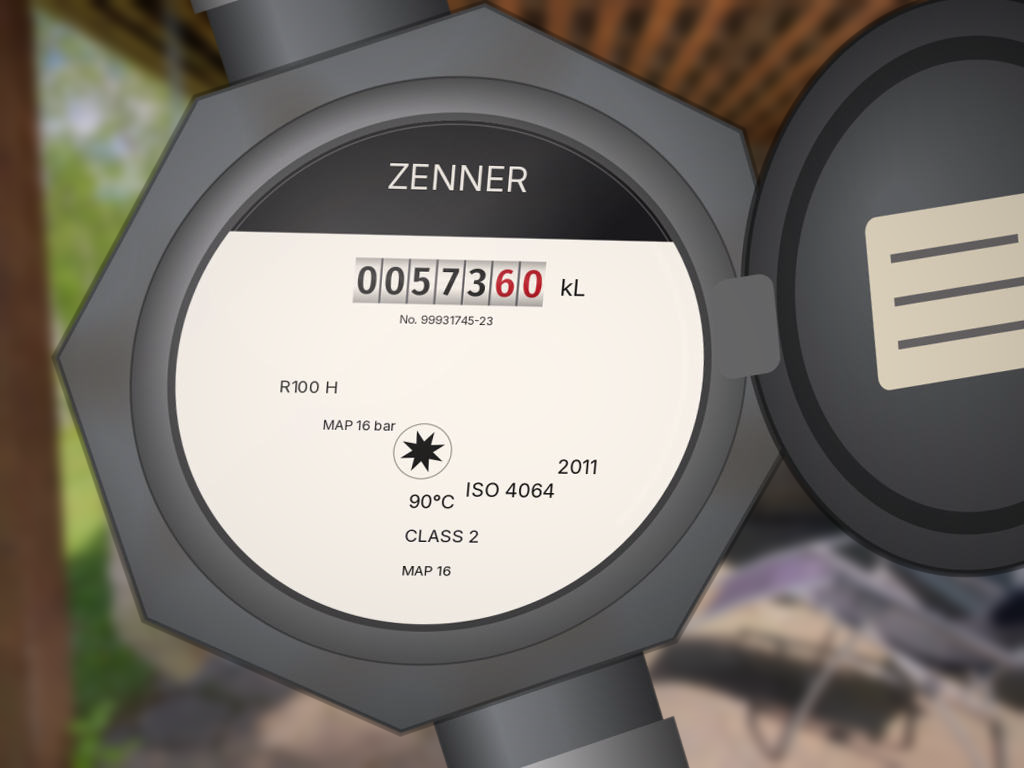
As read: 573.60; kL
